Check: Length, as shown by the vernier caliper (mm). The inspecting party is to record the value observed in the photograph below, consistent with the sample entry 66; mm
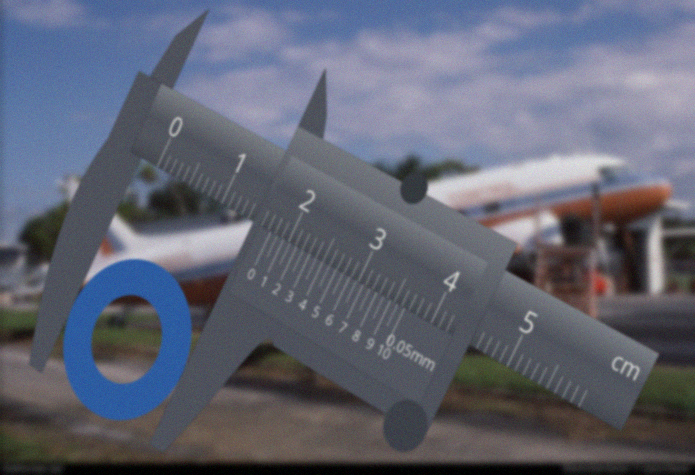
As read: 17.4; mm
